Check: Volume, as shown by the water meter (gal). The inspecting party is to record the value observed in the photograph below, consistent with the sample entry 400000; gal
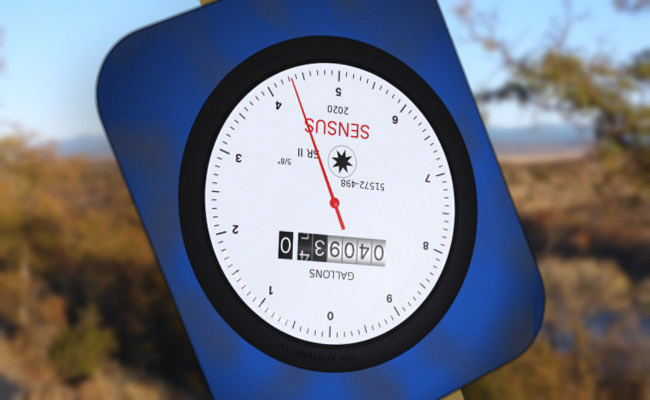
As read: 409344.3; gal
